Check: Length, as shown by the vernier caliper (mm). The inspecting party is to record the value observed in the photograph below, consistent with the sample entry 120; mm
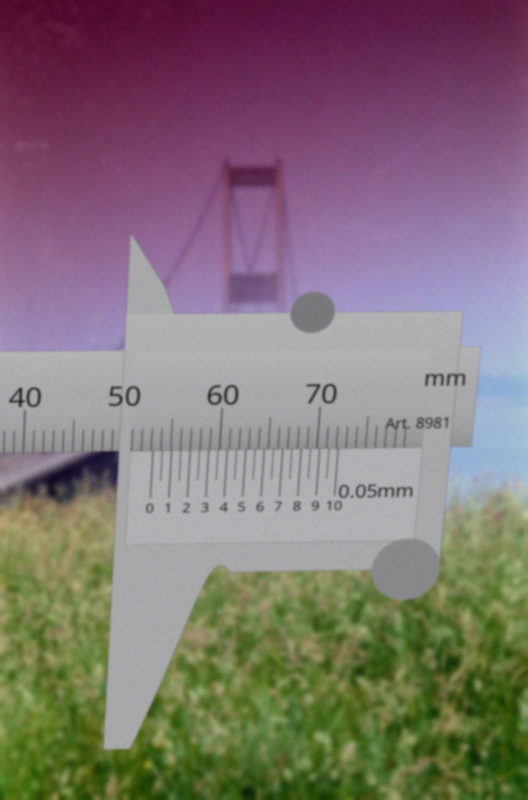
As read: 53.2; mm
